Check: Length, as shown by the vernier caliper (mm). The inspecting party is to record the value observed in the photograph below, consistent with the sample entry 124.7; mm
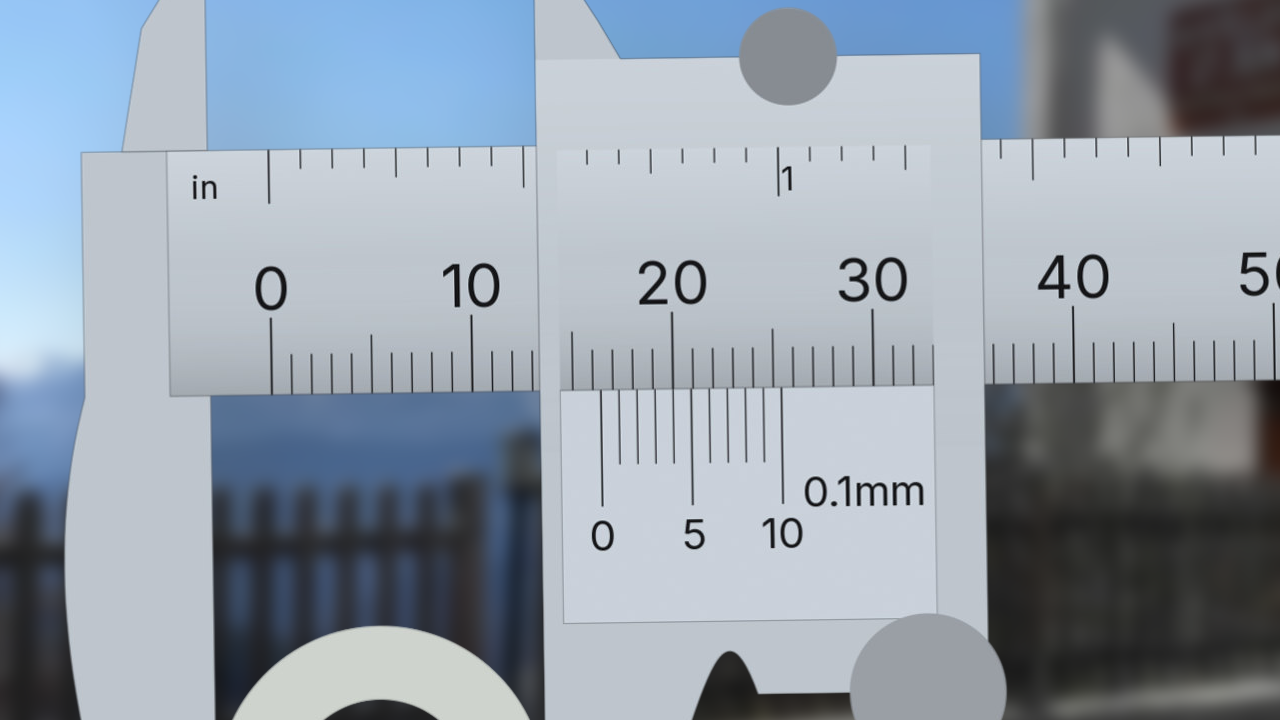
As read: 16.4; mm
